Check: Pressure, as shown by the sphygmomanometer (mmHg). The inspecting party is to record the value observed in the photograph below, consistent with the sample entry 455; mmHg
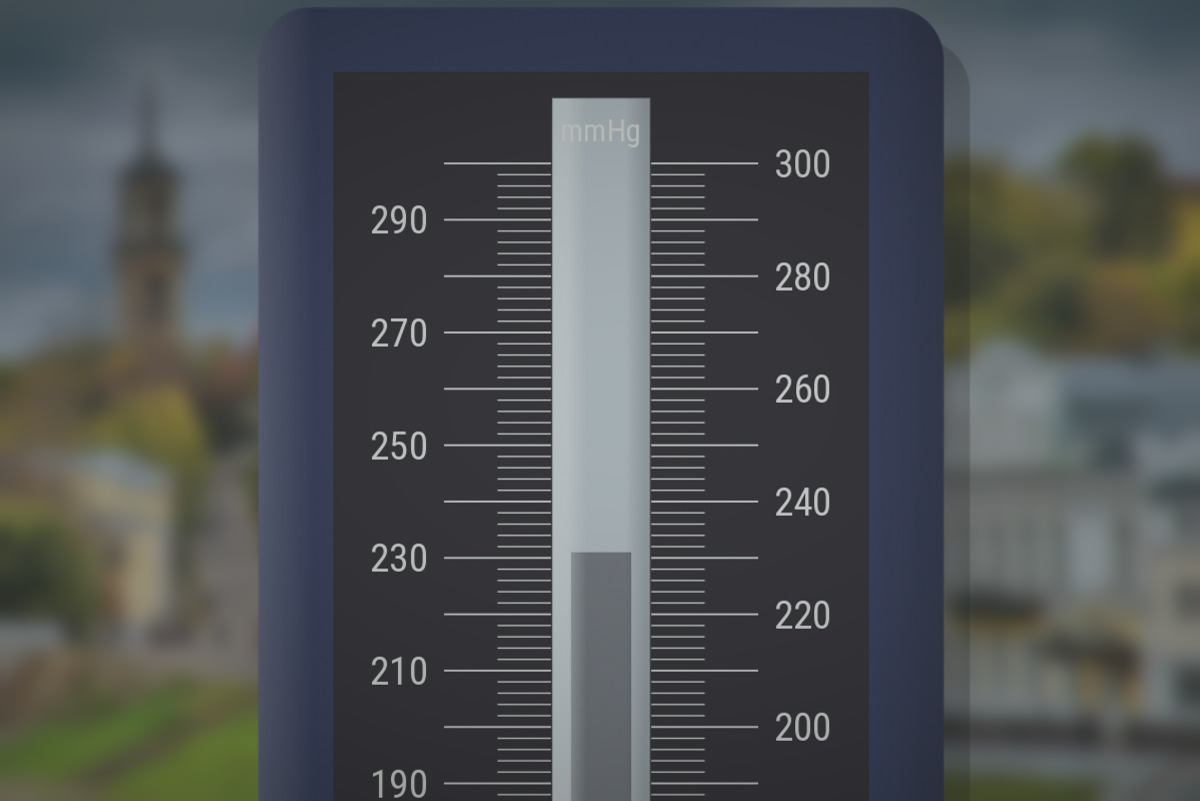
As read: 231; mmHg
